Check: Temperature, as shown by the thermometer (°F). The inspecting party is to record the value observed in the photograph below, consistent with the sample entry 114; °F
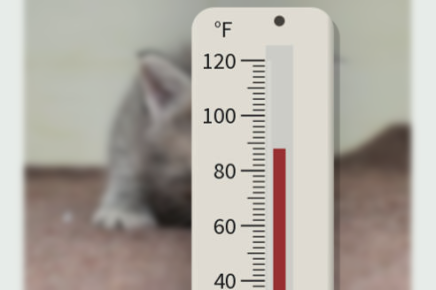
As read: 88; °F
